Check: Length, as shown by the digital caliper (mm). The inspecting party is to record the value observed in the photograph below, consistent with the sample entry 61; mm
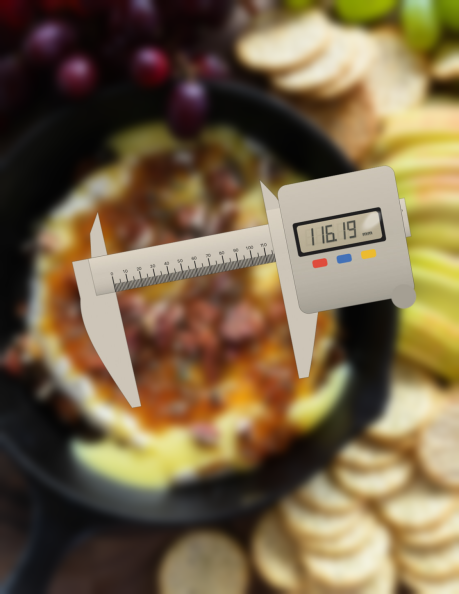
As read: 116.19; mm
